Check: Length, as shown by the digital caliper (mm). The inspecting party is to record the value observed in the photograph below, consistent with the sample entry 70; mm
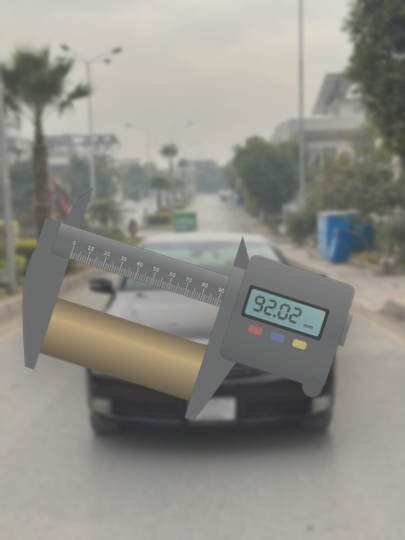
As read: 92.02; mm
